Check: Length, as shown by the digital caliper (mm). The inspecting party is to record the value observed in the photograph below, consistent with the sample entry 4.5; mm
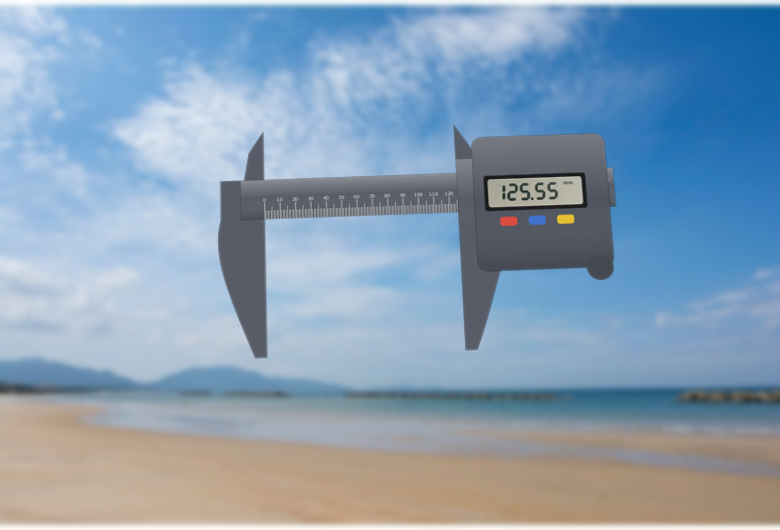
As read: 125.55; mm
